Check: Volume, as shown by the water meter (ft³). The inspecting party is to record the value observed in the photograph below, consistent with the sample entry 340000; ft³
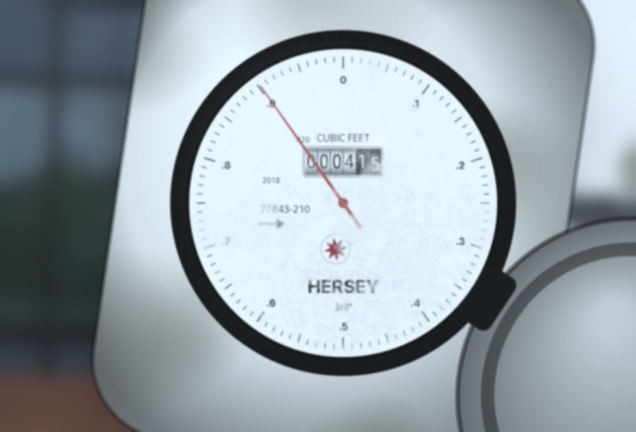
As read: 414.90; ft³
